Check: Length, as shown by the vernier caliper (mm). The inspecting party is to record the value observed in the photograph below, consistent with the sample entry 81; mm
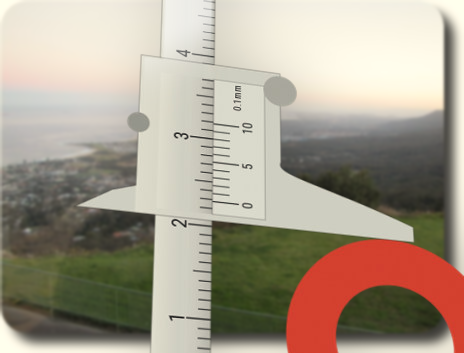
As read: 22.8; mm
